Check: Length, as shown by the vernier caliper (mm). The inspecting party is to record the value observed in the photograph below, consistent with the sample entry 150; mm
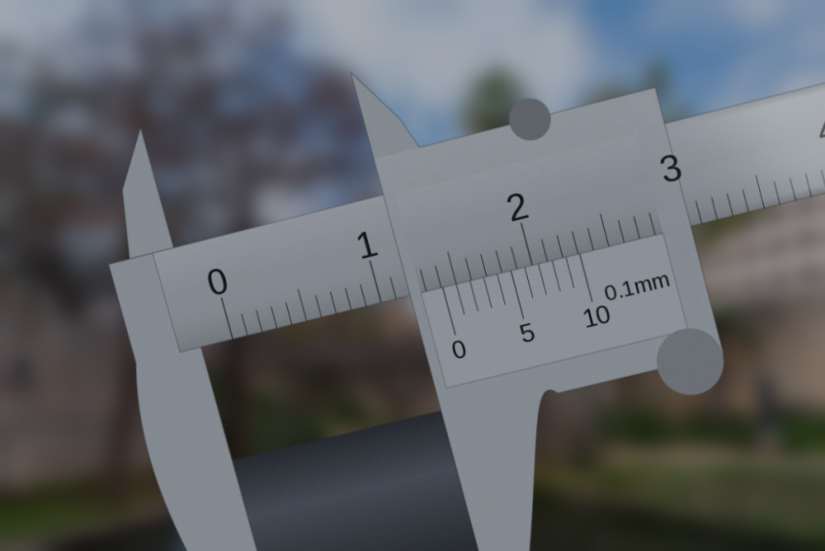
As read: 14.1; mm
